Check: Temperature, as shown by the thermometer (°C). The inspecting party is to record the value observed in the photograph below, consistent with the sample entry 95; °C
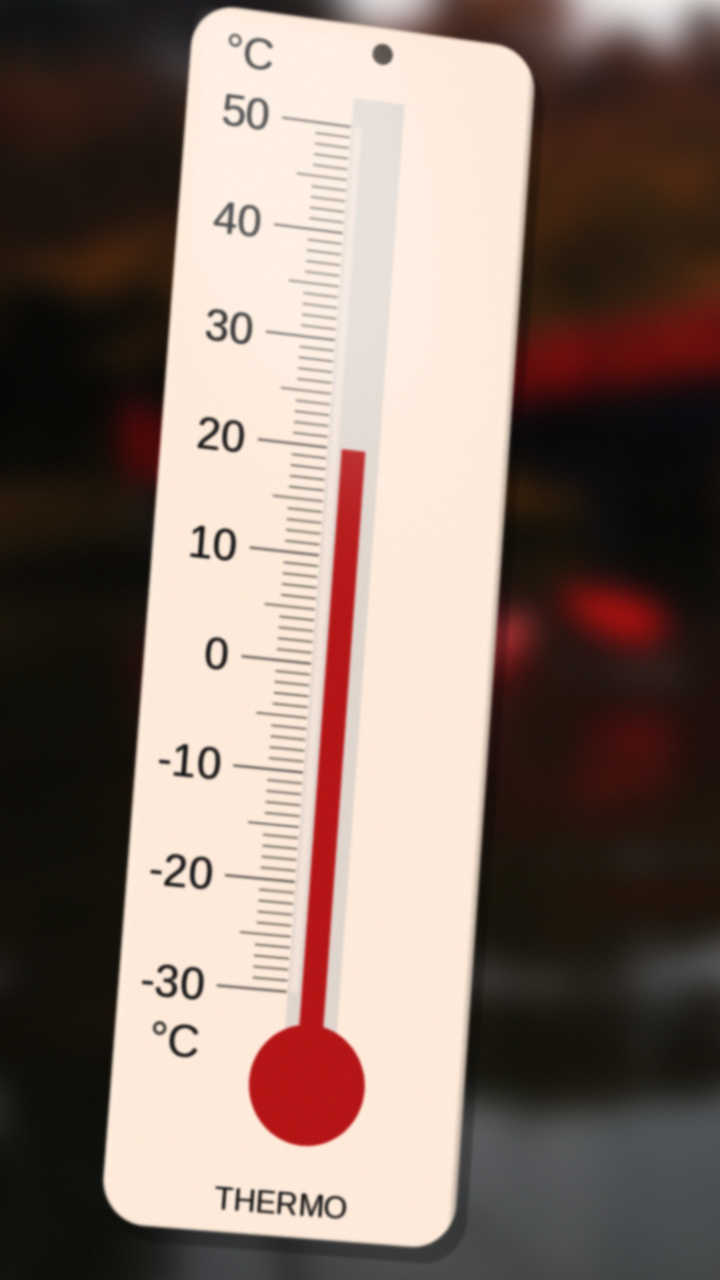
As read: 20; °C
